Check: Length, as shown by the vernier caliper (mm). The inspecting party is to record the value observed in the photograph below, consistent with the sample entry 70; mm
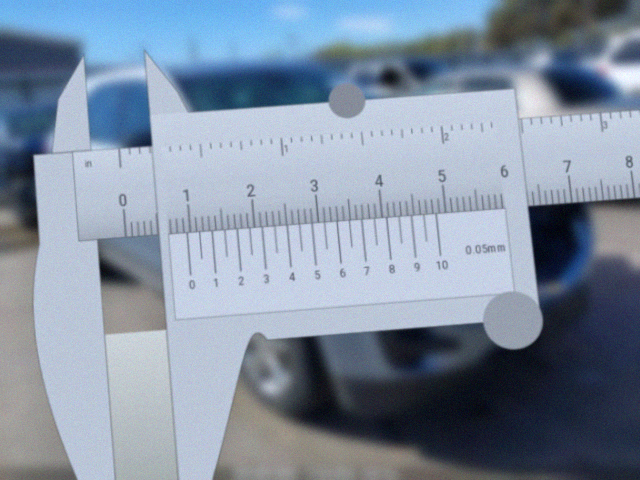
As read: 9.5; mm
